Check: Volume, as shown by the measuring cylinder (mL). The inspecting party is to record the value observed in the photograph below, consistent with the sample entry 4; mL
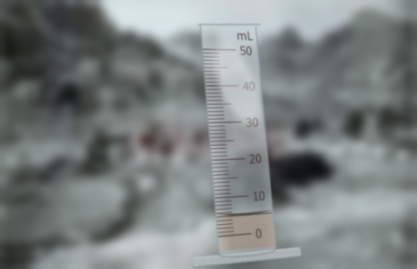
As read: 5; mL
